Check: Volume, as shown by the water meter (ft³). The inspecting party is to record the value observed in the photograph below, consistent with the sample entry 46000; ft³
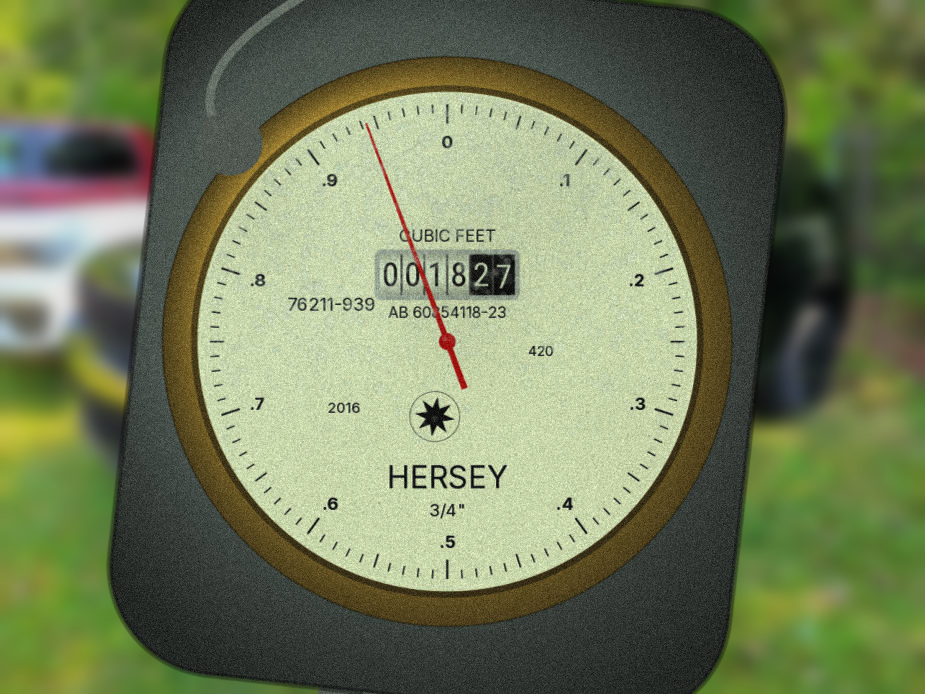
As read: 1826.94; ft³
